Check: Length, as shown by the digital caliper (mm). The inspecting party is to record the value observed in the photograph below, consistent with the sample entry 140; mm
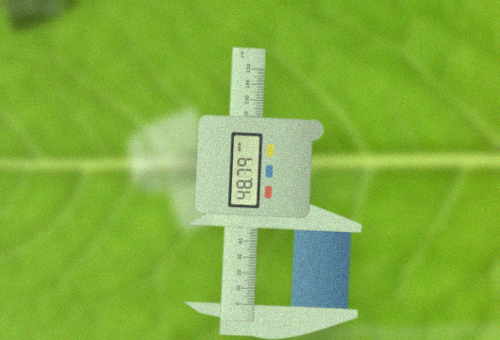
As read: 48.79; mm
